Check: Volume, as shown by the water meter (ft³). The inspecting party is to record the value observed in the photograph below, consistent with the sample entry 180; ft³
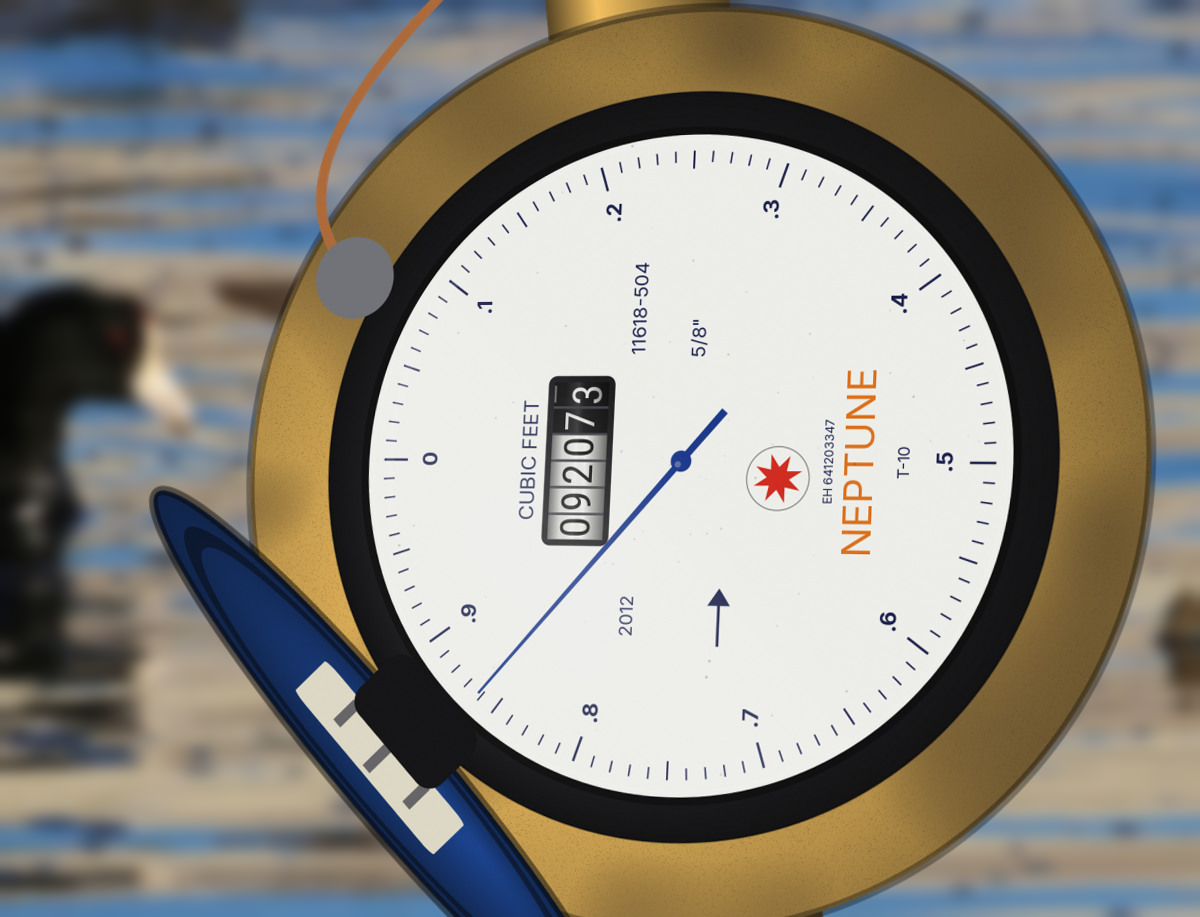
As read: 92072.86; ft³
